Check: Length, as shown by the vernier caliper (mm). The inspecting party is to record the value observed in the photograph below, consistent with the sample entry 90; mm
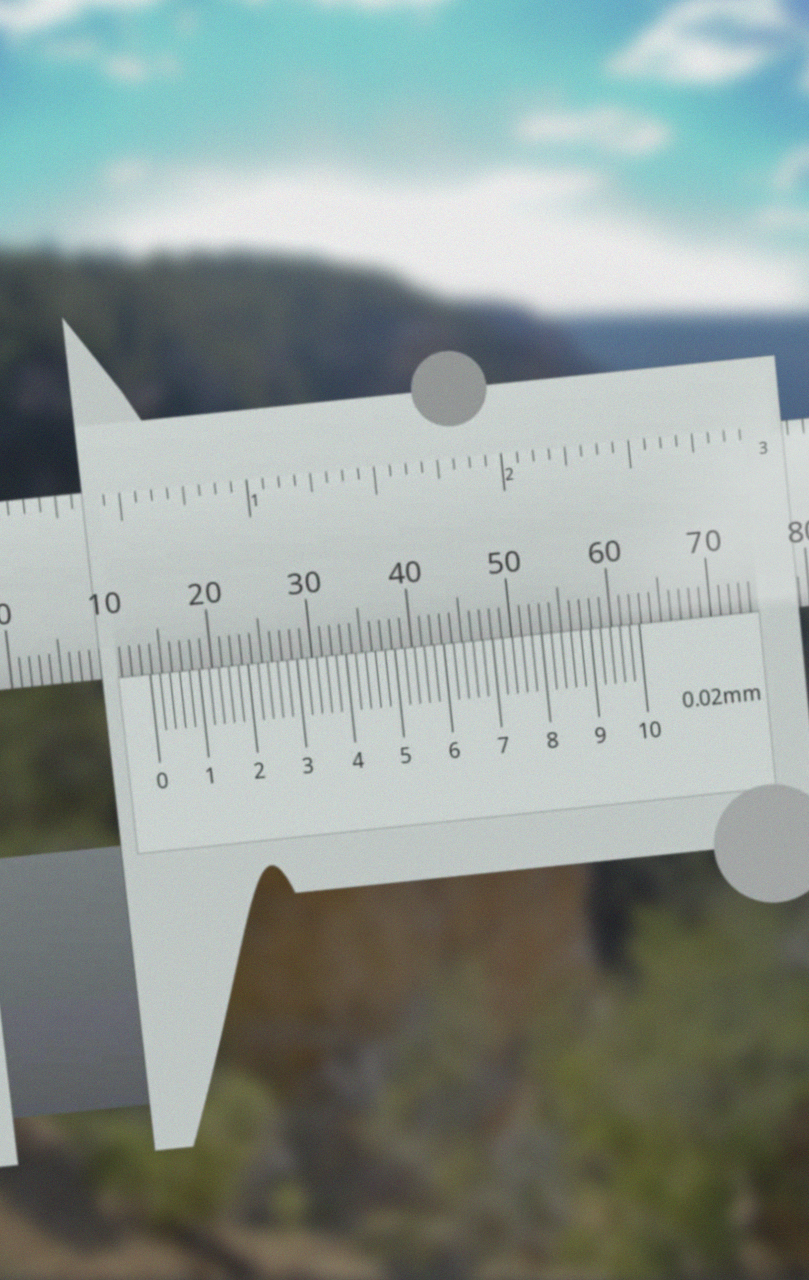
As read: 13.8; mm
